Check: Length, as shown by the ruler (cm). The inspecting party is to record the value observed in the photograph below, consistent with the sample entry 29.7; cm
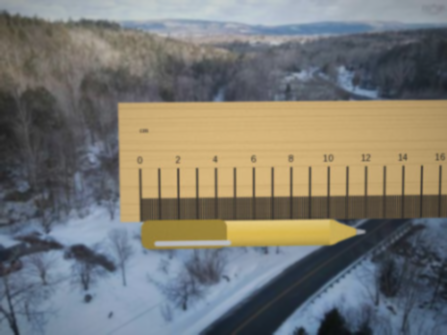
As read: 12; cm
